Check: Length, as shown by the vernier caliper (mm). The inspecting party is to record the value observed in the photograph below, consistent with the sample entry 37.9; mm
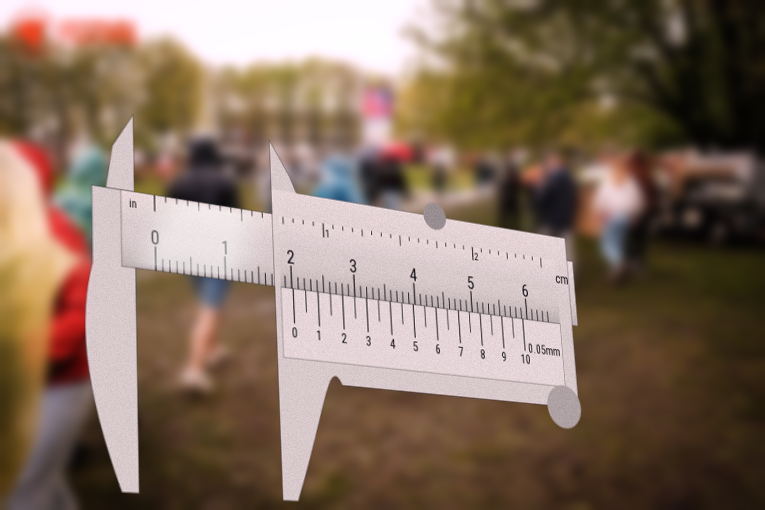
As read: 20.2; mm
